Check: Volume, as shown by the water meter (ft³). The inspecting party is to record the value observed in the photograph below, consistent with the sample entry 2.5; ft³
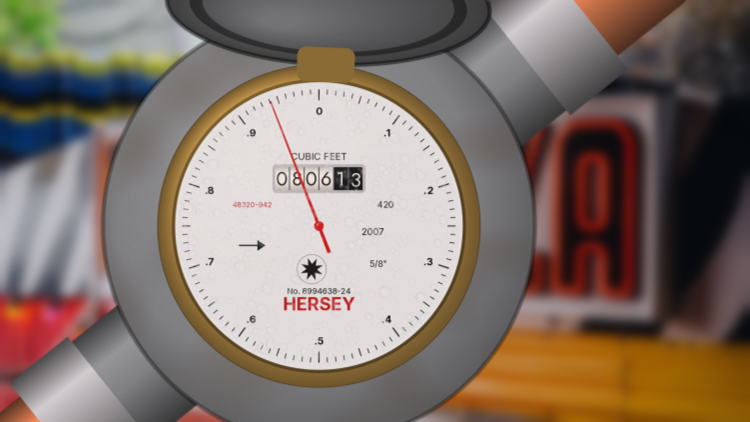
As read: 80612.94; ft³
